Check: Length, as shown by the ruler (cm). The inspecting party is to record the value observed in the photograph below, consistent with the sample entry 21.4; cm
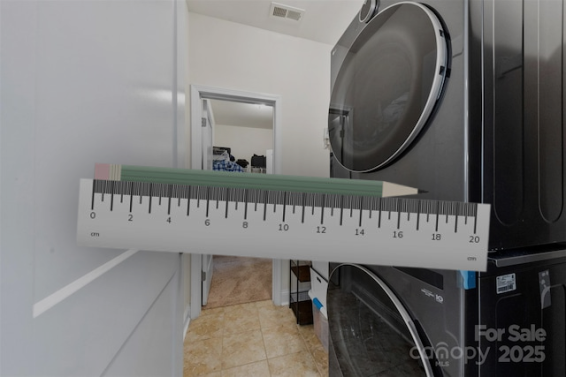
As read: 17.5; cm
